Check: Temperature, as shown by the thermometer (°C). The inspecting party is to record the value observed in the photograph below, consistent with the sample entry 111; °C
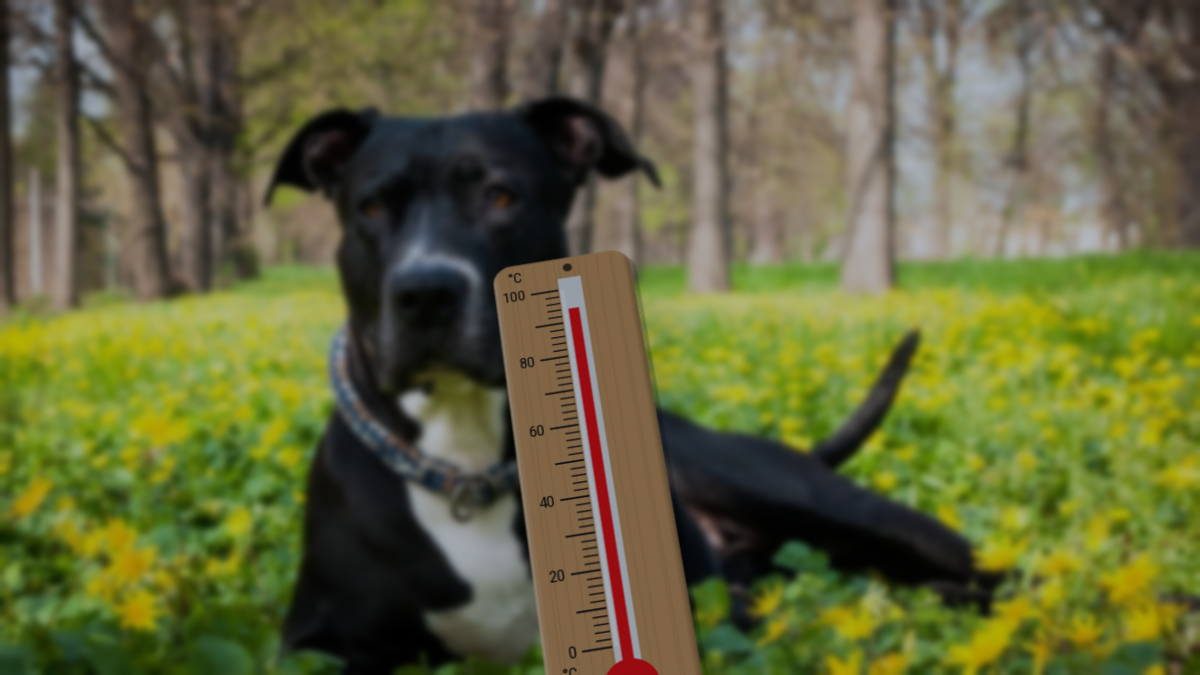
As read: 94; °C
